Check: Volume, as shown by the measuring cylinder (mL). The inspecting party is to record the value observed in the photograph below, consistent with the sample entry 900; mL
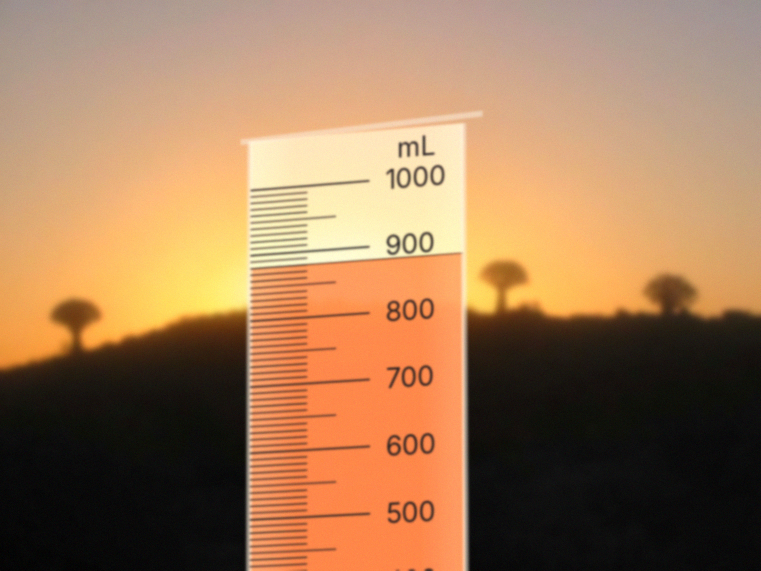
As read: 880; mL
